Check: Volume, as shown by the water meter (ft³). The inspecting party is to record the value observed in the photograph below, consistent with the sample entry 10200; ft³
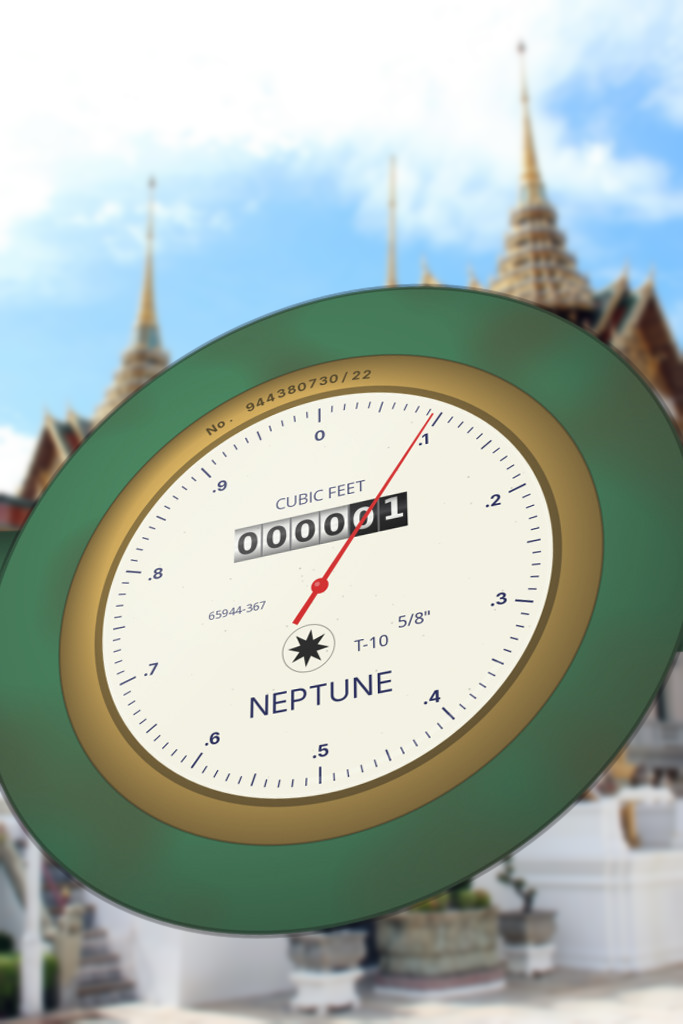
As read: 1.09; ft³
